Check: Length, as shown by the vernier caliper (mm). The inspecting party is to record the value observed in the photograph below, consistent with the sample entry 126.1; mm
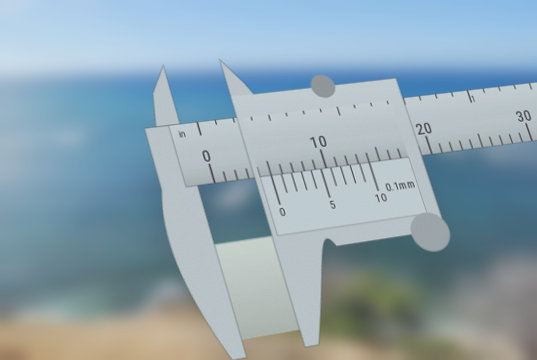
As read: 5.0; mm
